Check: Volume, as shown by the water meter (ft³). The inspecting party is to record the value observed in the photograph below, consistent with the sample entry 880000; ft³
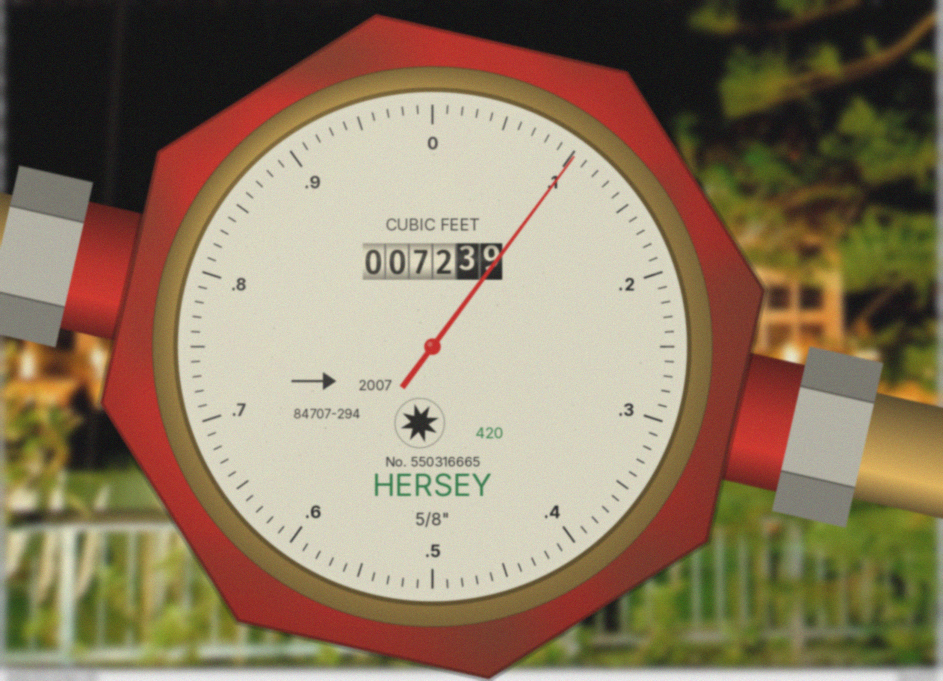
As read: 7239.10; ft³
